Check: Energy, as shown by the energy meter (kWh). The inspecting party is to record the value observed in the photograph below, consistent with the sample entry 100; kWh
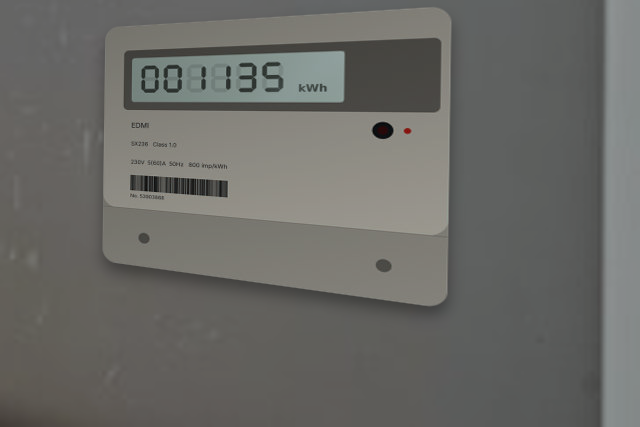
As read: 1135; kWh
